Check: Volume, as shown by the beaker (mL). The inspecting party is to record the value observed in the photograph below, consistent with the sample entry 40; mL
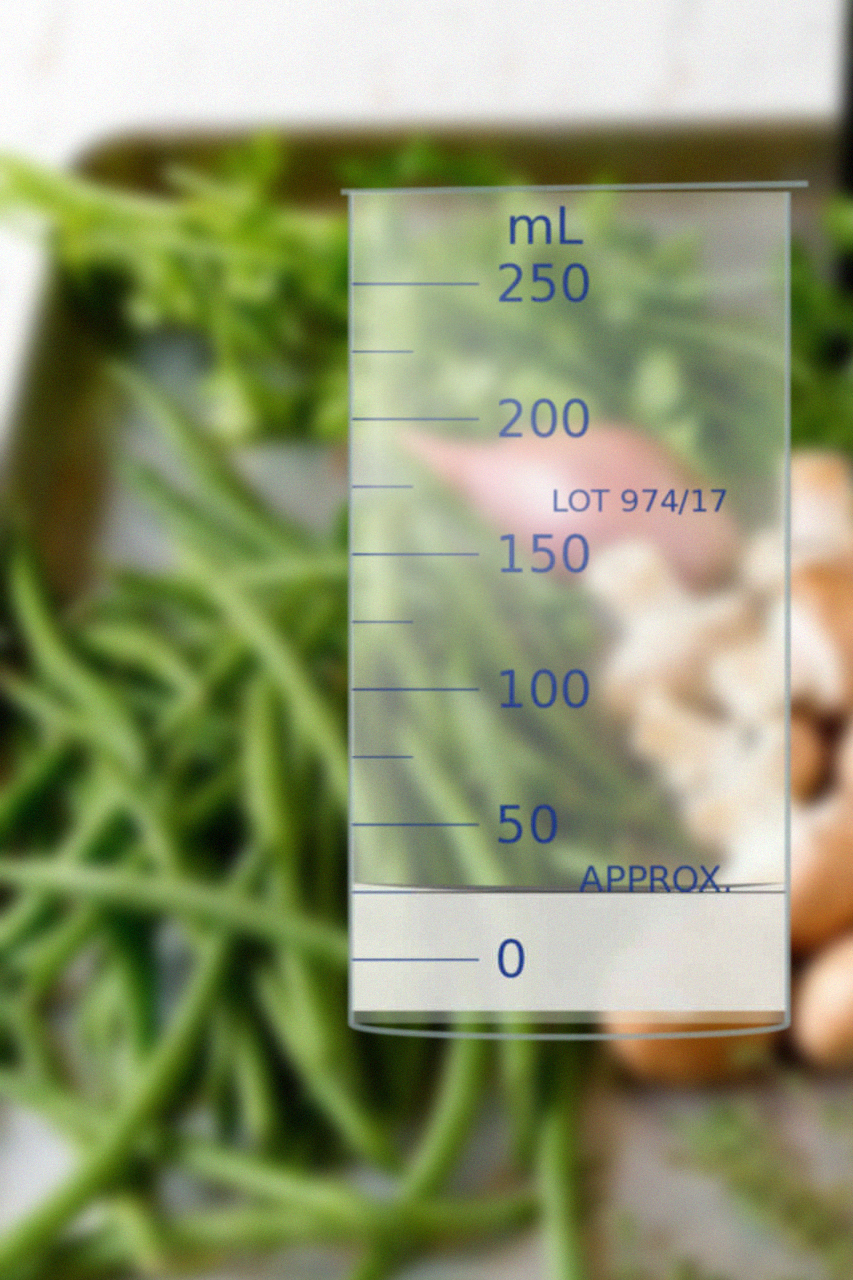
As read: 25; mL
